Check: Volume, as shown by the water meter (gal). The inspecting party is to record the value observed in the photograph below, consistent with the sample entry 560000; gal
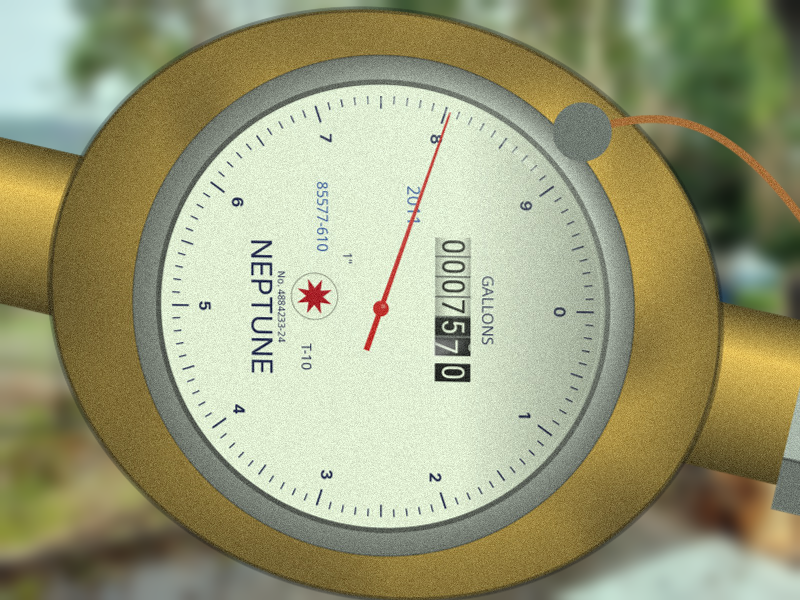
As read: 7568.0; gal
